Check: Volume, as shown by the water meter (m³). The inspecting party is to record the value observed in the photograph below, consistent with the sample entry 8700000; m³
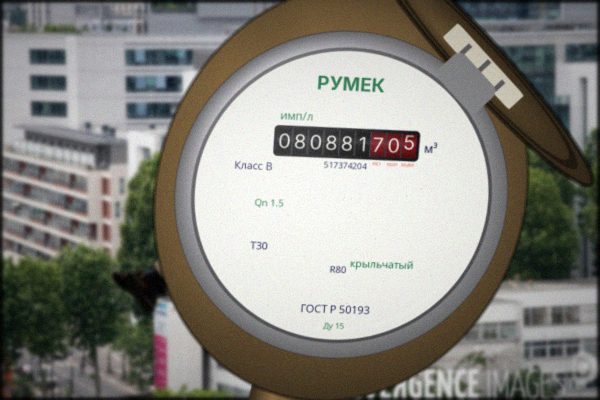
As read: 80881.705; m³
